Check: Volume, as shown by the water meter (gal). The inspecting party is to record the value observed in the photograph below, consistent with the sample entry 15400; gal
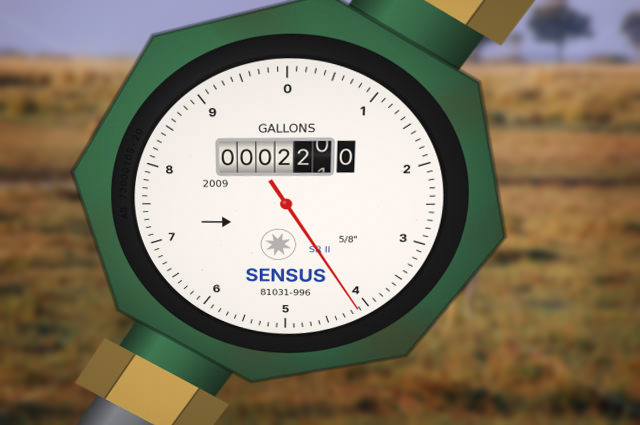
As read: 2204.1; gal
